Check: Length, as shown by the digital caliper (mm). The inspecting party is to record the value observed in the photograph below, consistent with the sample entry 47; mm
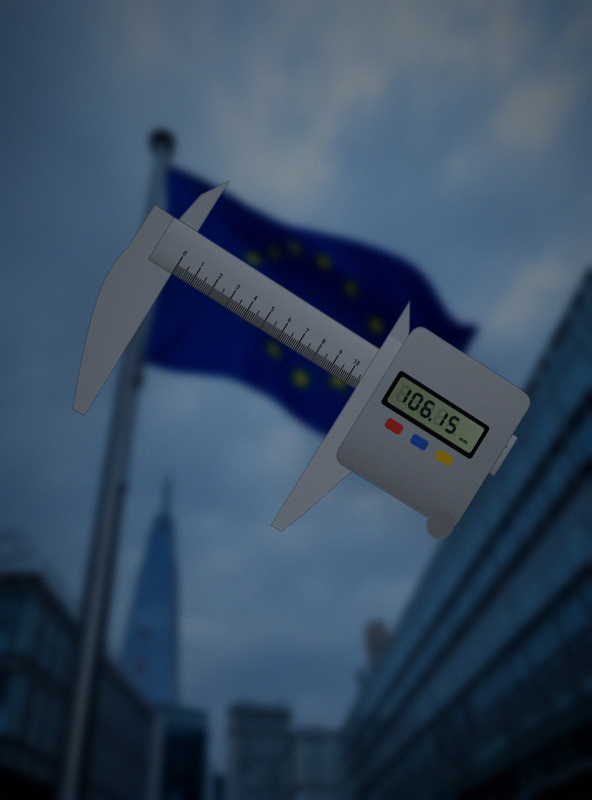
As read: 106.15; mm
